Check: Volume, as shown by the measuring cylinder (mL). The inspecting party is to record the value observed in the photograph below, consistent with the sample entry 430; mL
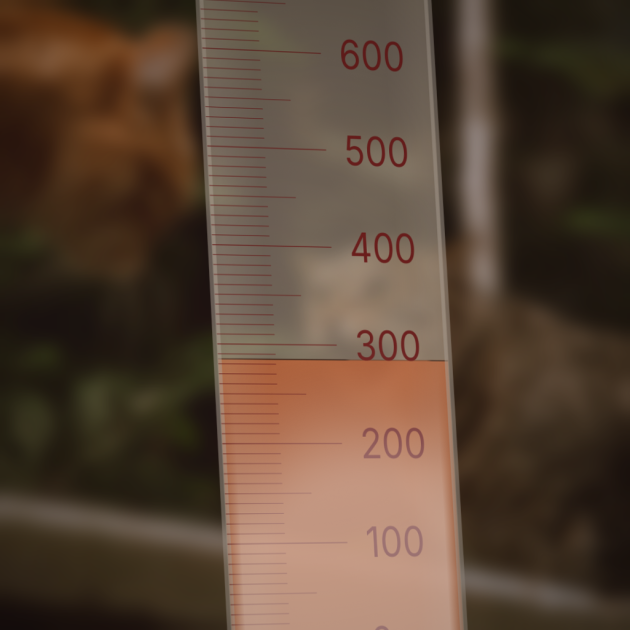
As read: 285; mL
